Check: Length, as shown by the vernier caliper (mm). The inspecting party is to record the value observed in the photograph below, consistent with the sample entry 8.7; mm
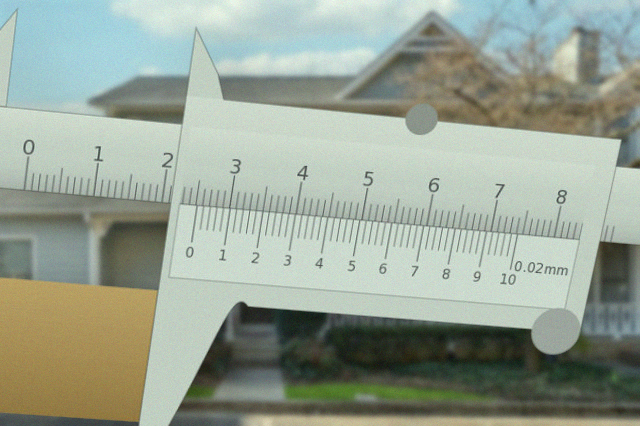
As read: 25.2; mm
